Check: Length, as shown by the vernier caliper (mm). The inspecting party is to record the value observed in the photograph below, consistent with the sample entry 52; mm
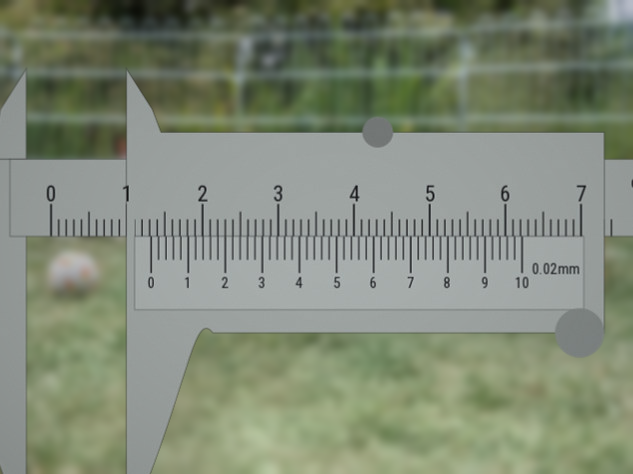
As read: 13.2; mm
